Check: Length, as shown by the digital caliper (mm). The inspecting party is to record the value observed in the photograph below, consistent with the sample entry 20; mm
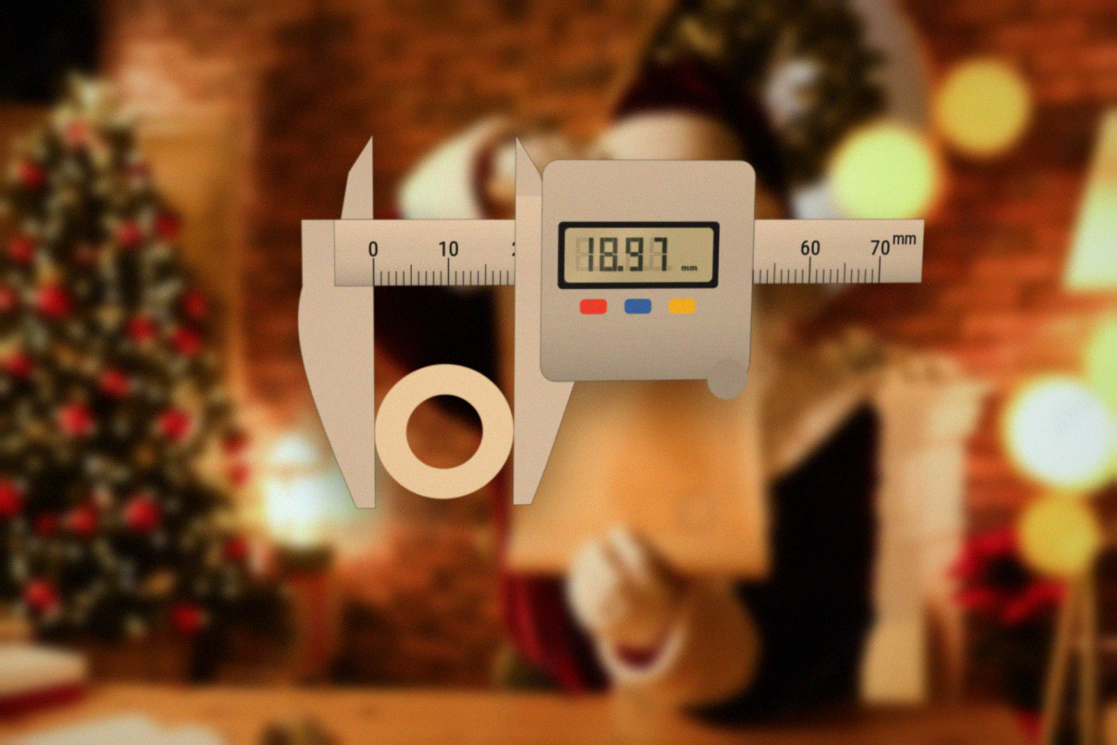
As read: 18.97; mm
